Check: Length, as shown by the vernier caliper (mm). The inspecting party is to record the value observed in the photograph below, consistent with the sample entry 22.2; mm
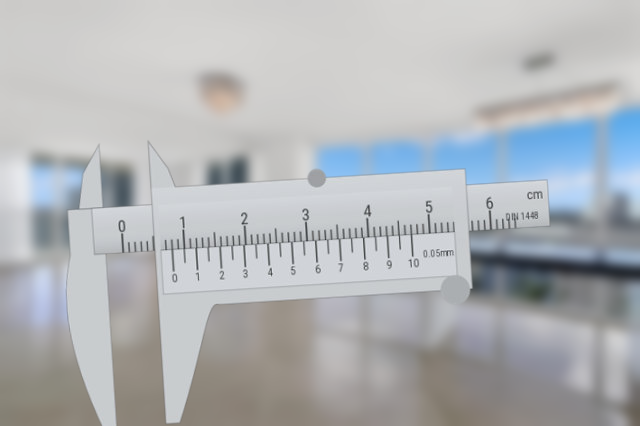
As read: 8.0; mm
